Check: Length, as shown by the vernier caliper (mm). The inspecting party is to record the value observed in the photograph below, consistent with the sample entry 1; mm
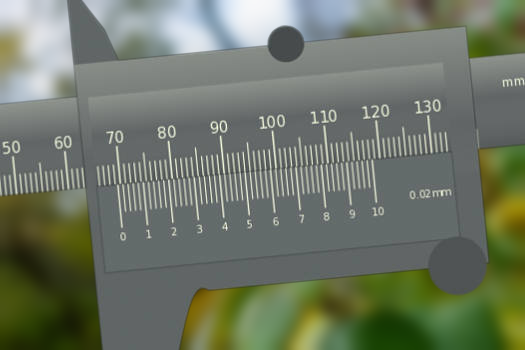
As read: 69.5; mm
